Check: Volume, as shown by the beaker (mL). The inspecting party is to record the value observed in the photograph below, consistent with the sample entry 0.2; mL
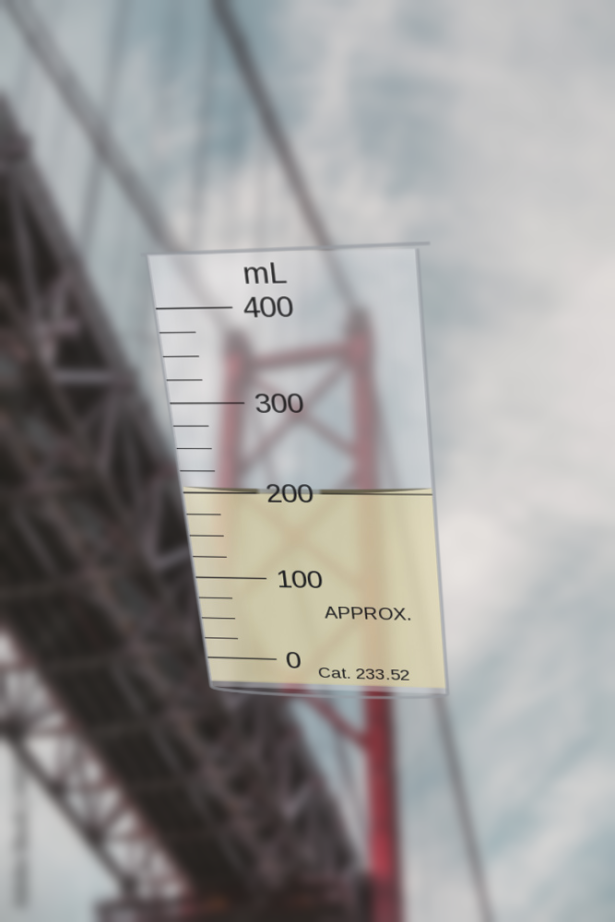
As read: 200; mL
